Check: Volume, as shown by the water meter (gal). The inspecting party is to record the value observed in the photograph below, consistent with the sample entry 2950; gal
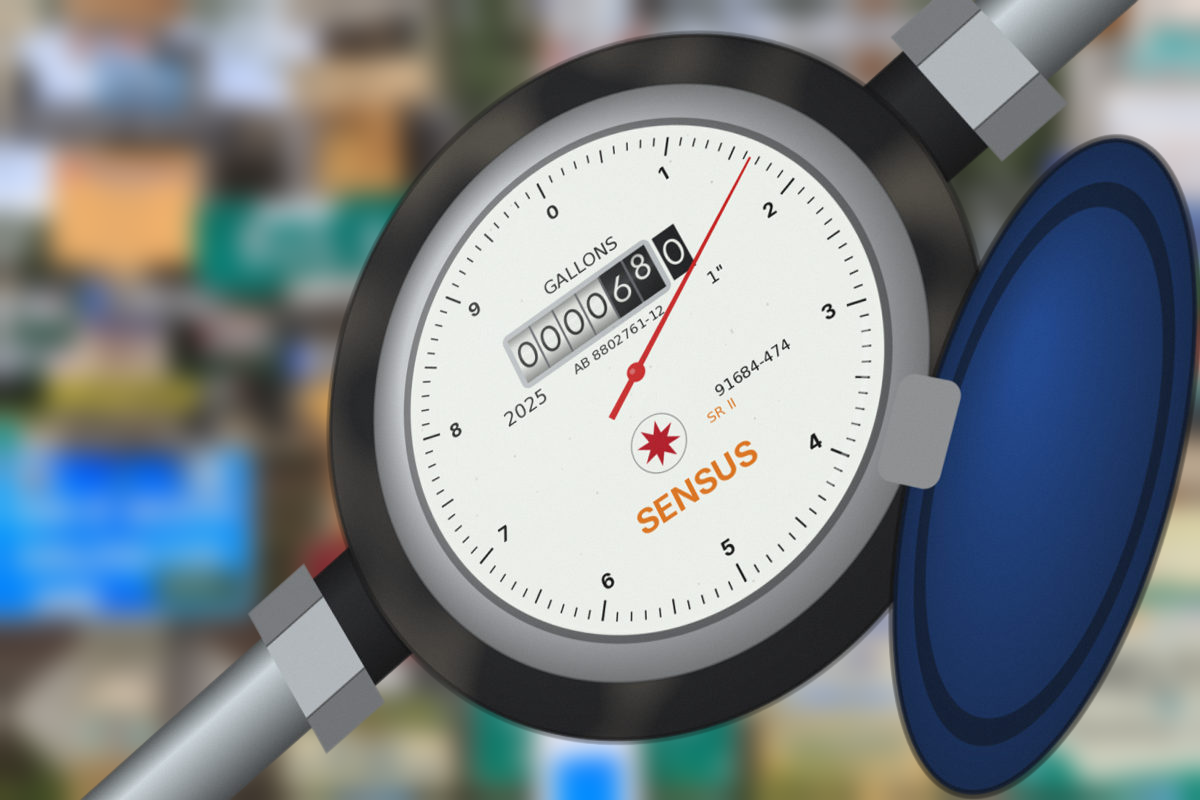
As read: 681.6; gal
